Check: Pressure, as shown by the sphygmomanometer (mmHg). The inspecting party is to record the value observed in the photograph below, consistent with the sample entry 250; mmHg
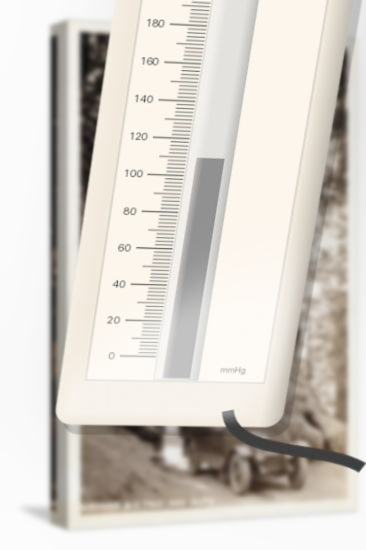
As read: 110; mmHg
